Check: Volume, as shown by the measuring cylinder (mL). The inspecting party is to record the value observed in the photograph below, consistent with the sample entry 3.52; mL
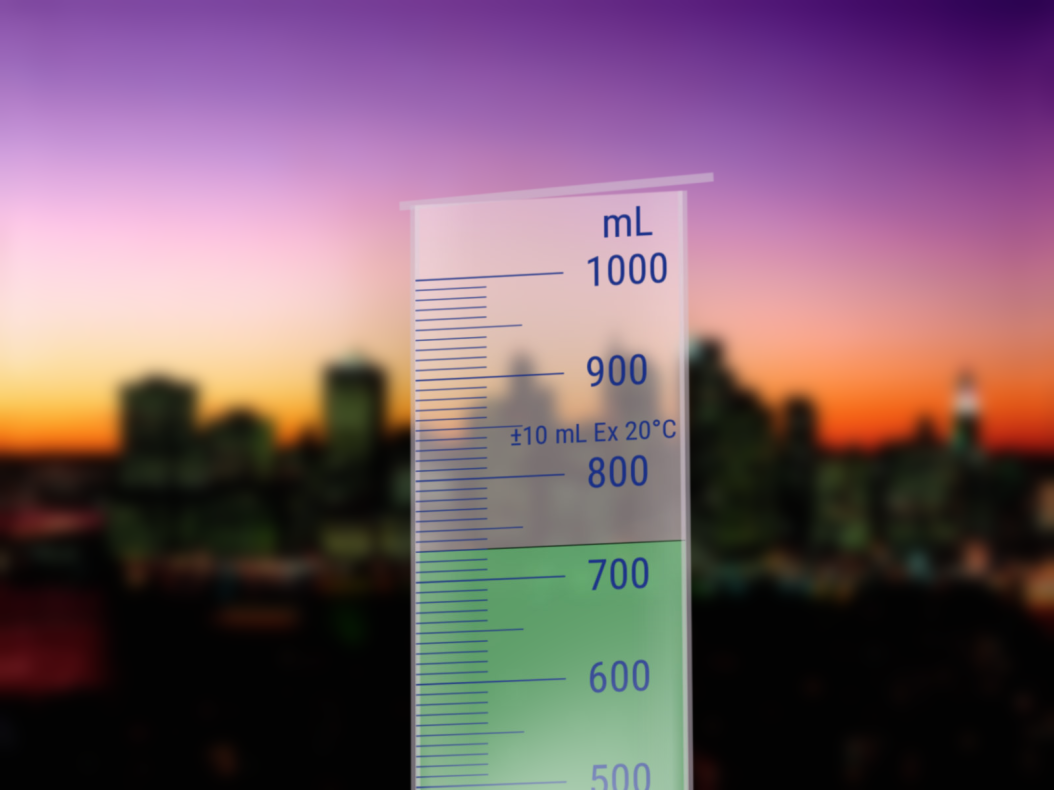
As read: 730; mL
